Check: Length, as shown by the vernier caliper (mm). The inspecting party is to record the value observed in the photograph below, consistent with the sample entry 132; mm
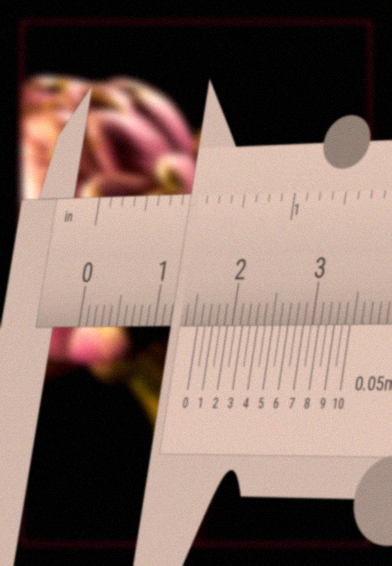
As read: 15.6; mm
